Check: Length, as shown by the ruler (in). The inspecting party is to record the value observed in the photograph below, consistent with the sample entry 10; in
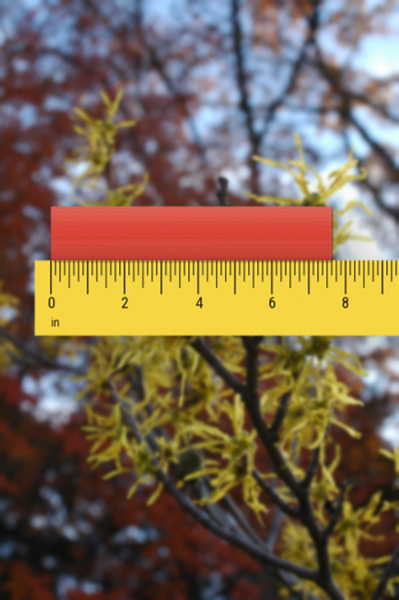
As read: 7.625; in
